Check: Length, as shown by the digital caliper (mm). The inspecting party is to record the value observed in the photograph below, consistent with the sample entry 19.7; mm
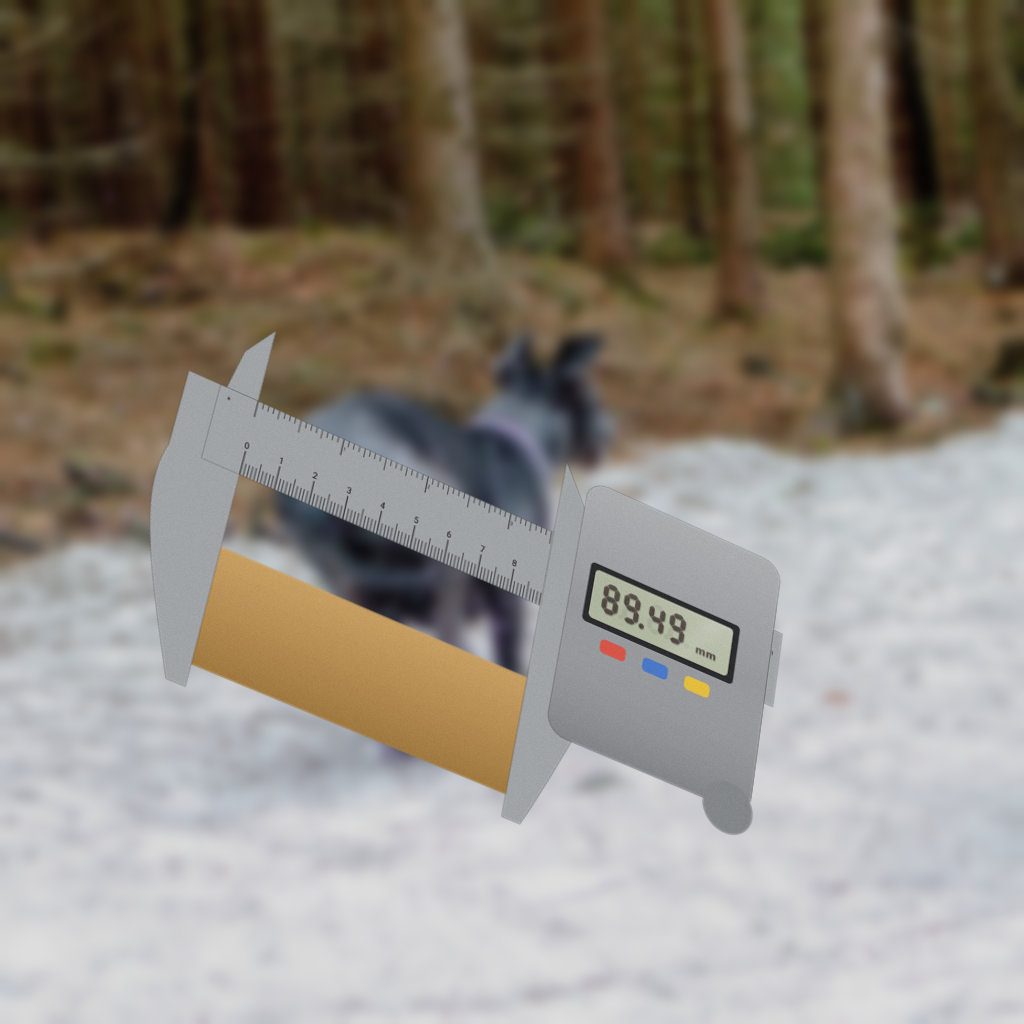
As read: 89.49; mm
